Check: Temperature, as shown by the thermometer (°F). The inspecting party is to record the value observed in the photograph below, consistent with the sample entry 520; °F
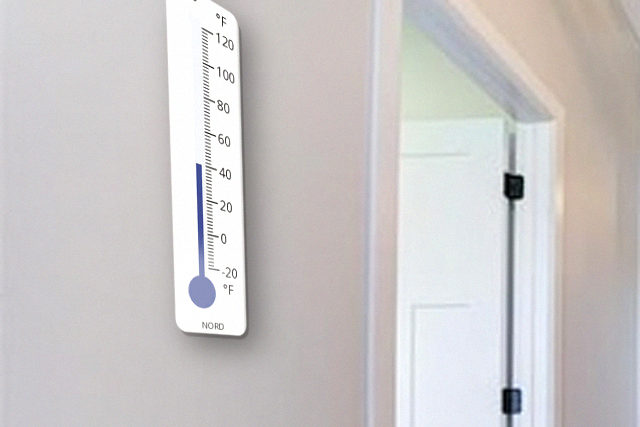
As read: 40; °F
